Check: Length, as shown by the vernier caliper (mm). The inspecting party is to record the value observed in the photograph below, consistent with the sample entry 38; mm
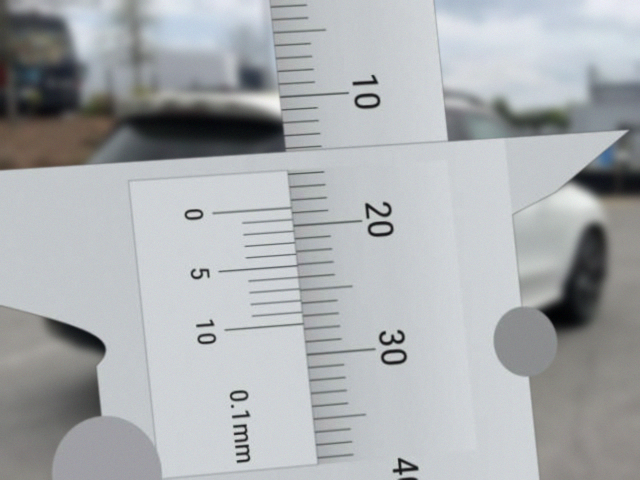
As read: 18.6; mm
